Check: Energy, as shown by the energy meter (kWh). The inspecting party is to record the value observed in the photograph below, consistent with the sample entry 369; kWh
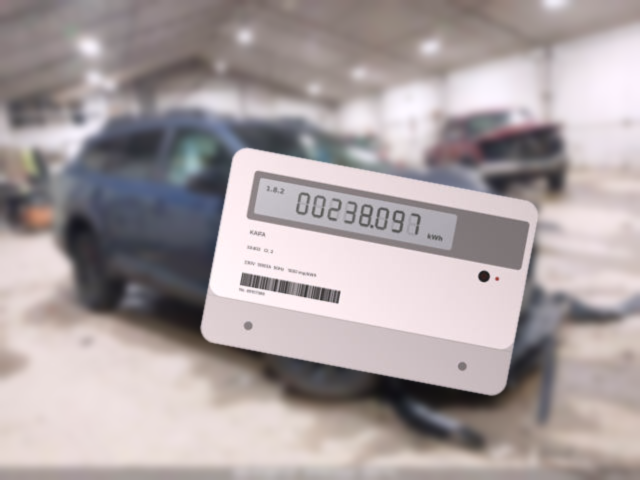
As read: 238.097; kWh
